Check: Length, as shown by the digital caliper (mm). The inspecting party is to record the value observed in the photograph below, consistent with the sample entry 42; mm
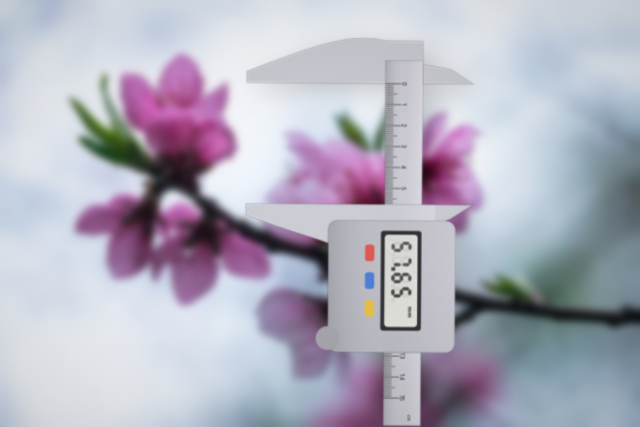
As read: 57.65; mm
